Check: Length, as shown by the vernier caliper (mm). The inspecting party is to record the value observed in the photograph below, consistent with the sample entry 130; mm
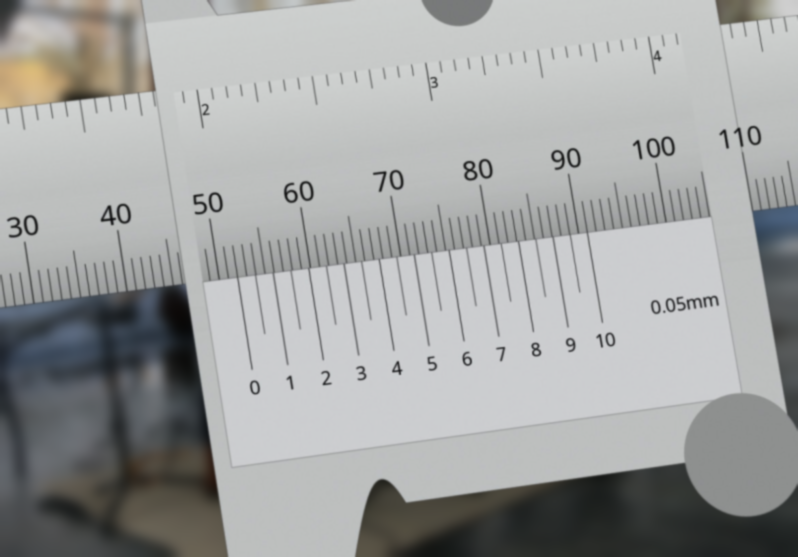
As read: 52.0; mm
